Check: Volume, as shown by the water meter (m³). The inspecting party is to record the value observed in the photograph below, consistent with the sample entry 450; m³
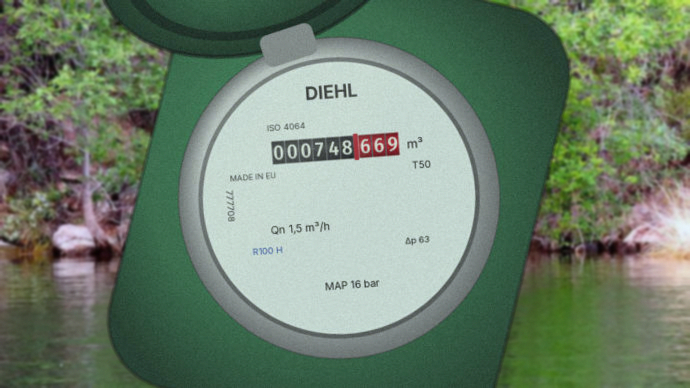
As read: 748.669; m³
